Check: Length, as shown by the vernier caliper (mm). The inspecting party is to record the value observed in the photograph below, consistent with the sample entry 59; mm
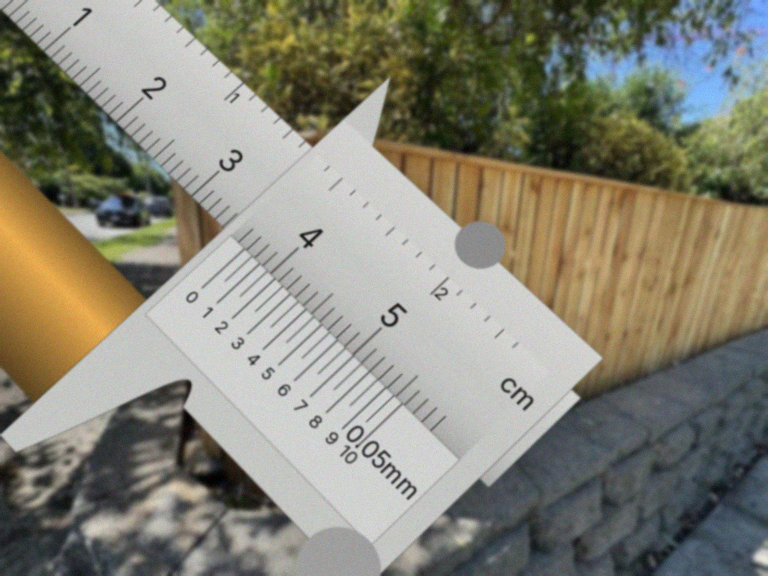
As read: 36.8; mm
